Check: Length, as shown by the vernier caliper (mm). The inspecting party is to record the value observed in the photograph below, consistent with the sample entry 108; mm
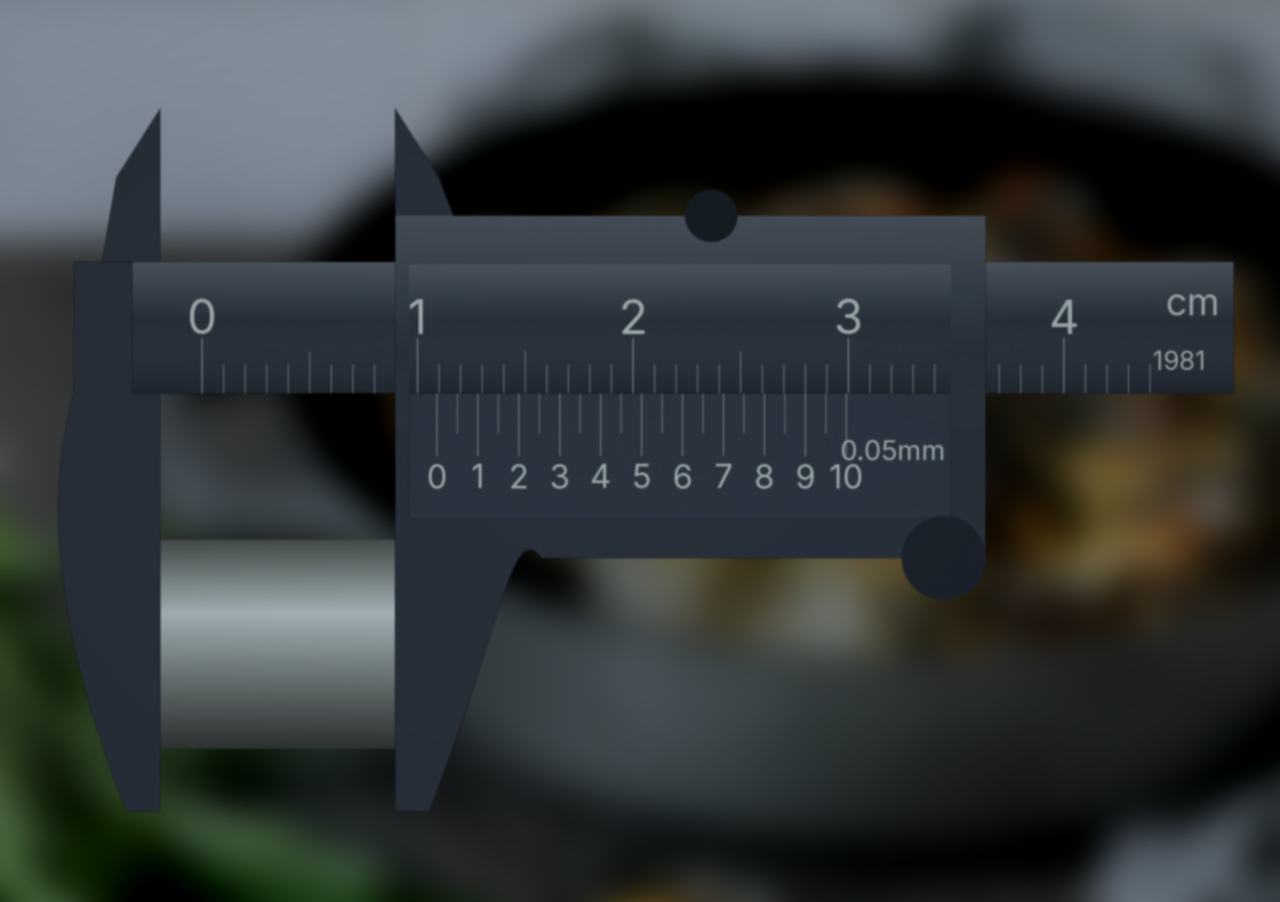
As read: 10.9; mm
